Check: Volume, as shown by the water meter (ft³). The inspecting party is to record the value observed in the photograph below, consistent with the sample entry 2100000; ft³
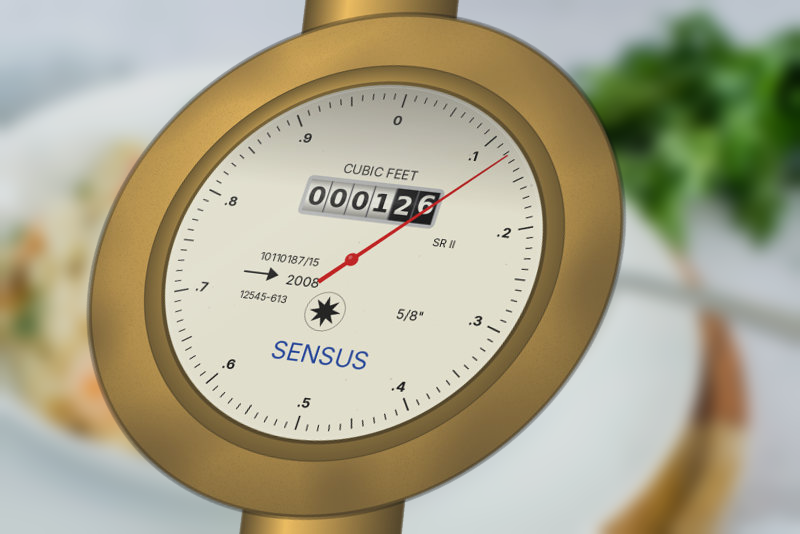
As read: 126.12; ft³
